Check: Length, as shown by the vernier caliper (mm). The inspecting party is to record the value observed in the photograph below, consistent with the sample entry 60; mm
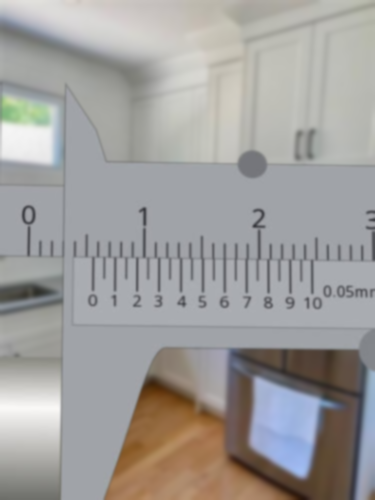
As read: 5.6; mm
